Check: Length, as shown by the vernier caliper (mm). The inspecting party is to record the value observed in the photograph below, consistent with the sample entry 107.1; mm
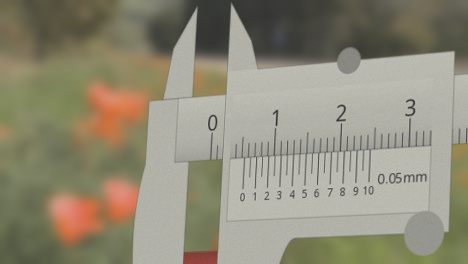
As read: 5.4; mm
